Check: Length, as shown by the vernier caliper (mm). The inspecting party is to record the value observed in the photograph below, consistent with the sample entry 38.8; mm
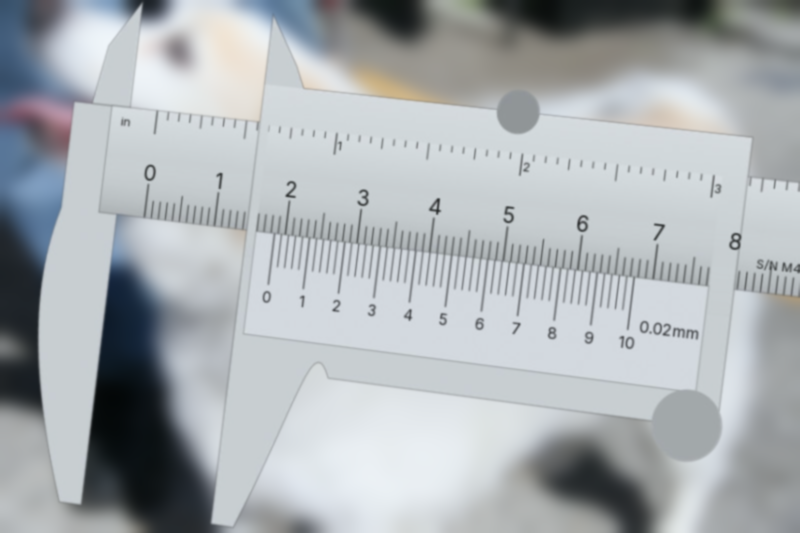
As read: 18.5; mm
